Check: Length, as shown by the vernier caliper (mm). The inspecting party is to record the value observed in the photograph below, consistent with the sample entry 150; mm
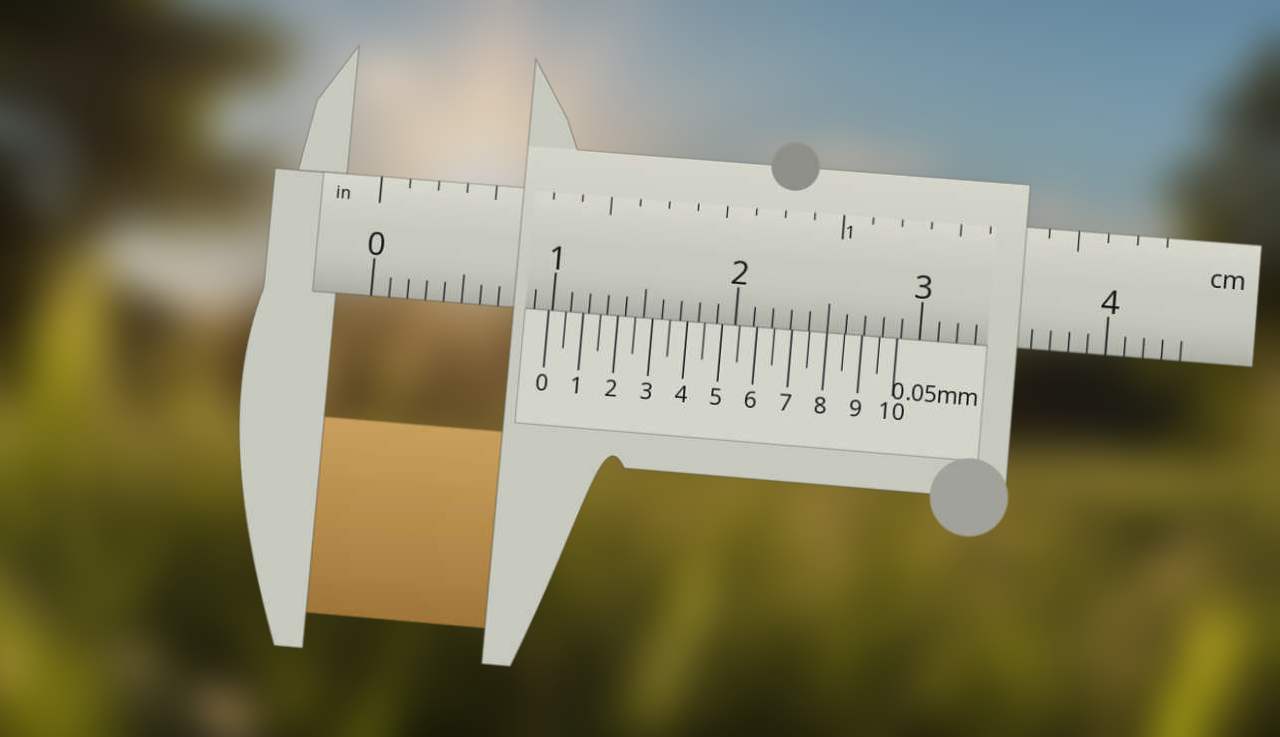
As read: 9.8; mm
